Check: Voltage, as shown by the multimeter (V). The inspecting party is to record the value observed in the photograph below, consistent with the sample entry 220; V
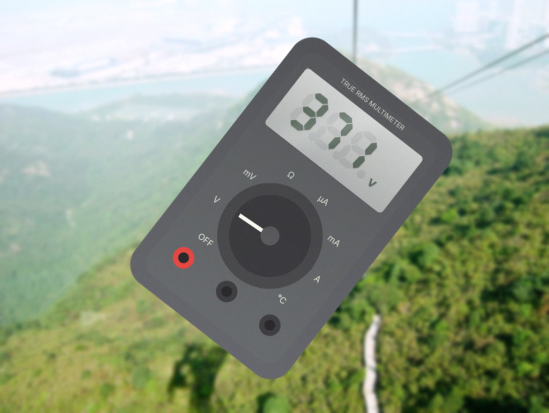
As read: 371; V
